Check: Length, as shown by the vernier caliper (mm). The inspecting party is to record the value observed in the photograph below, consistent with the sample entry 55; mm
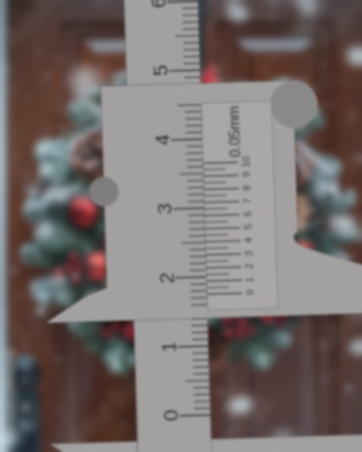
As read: 17.5; mm
